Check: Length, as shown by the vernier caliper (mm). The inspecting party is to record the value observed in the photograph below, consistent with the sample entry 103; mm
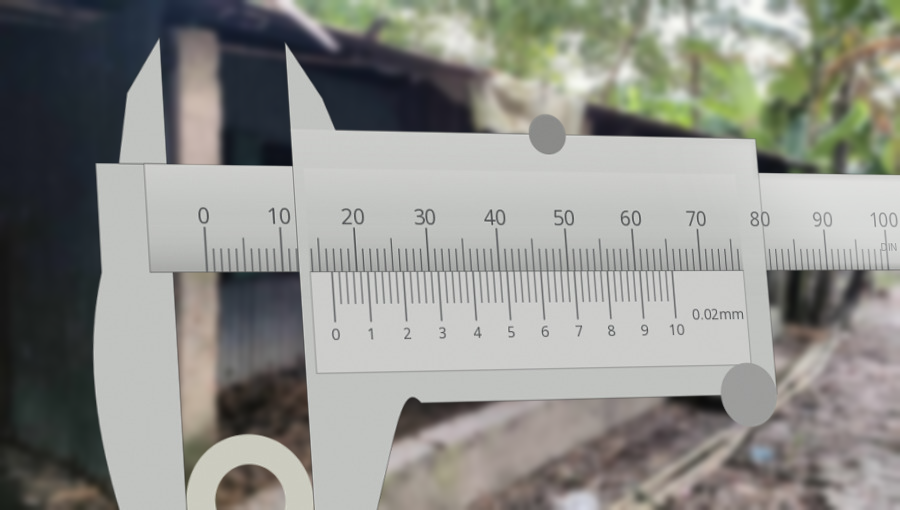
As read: 16.6; mm
